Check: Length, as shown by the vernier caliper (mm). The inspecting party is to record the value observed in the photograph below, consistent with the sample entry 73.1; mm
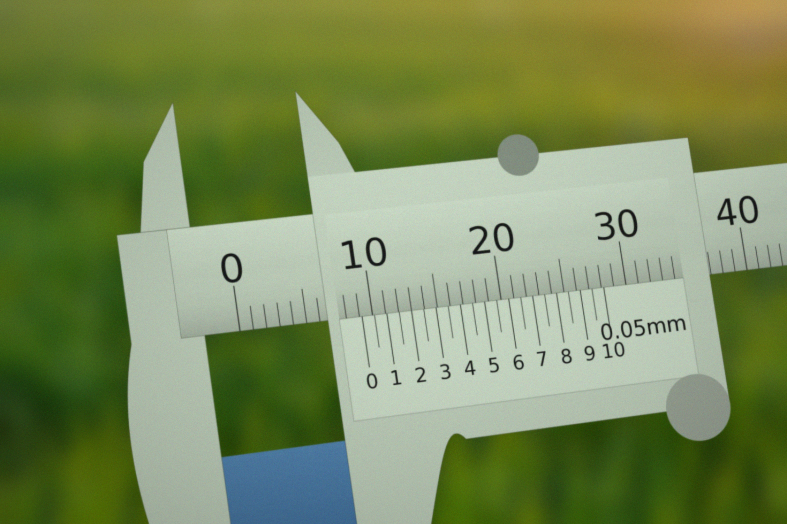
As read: 9.2; mm
